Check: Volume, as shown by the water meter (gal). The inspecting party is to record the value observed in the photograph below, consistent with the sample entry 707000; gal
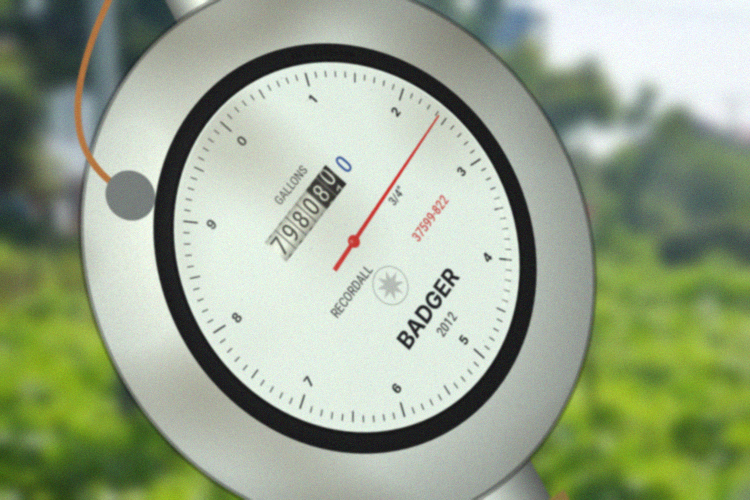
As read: 7980802.4; gal
